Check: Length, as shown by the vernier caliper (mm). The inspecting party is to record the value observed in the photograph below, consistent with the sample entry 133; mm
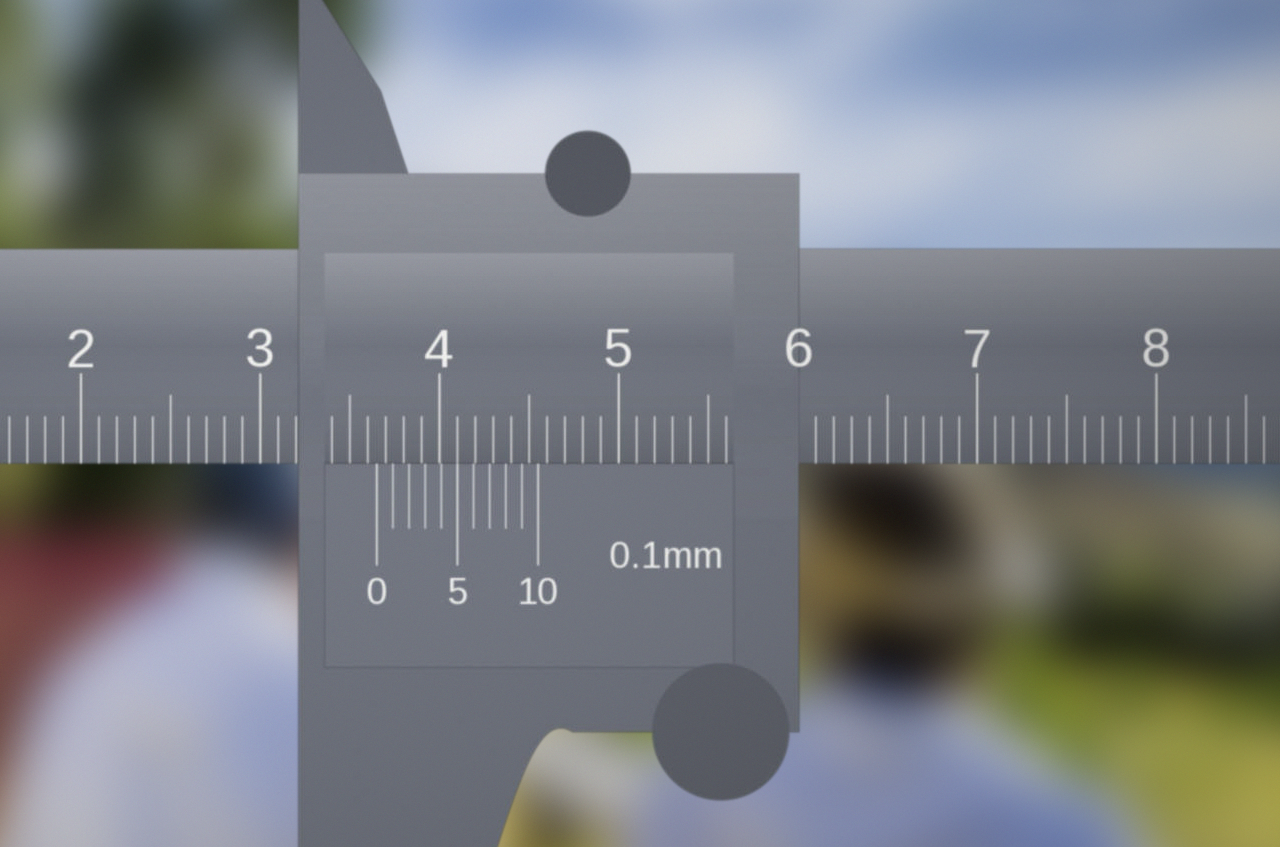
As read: 36.5; mm
